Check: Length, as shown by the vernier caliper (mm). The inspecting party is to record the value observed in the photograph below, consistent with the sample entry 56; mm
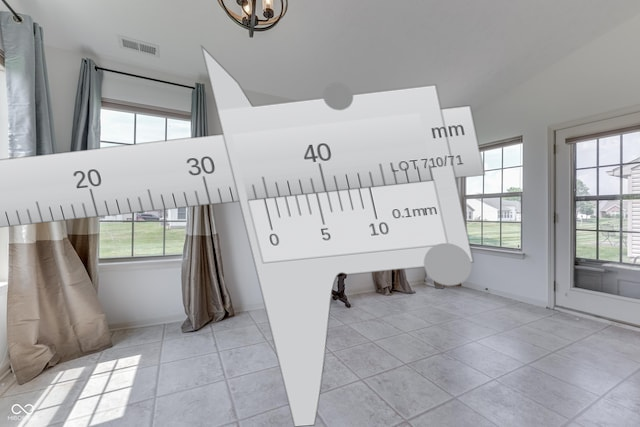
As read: 34.7; mm
